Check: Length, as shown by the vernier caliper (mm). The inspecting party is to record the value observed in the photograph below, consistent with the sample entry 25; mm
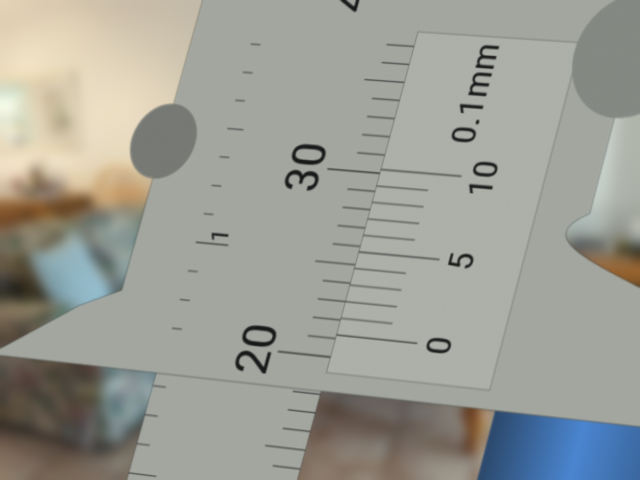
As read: 21.2; mm
